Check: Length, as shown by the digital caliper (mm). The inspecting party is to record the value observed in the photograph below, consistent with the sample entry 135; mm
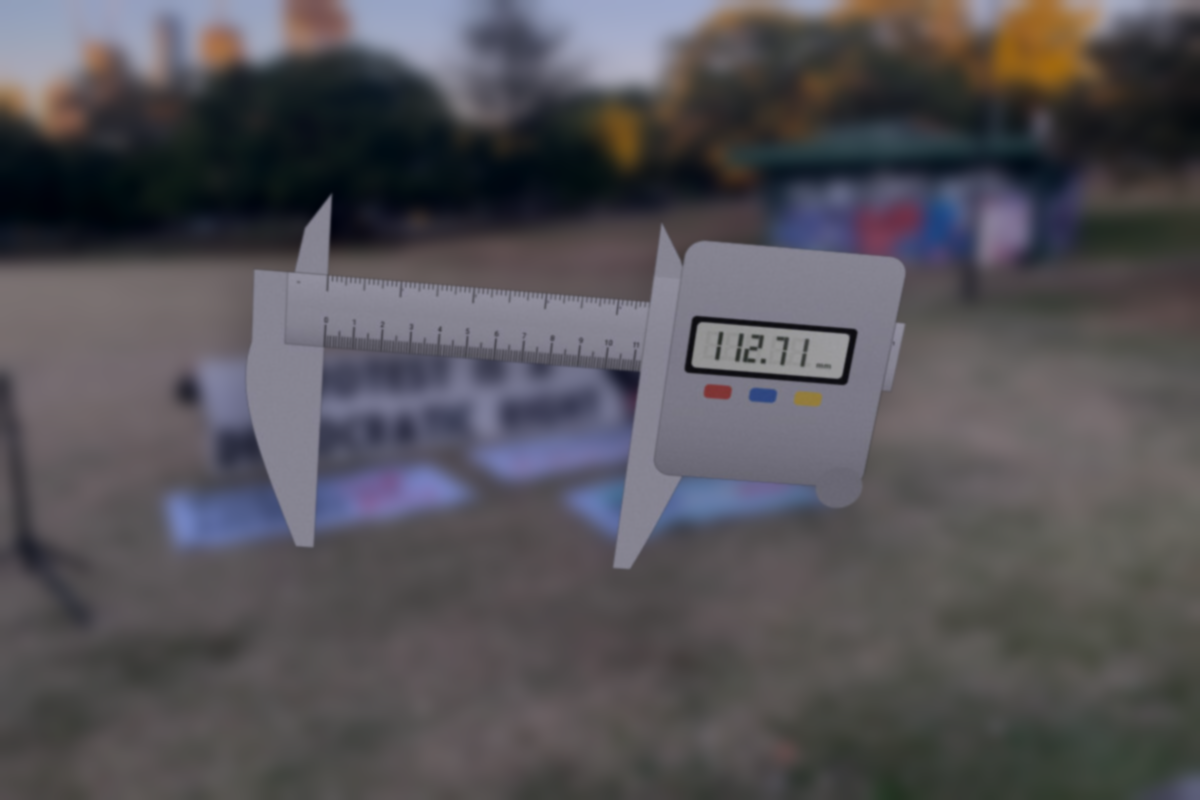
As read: 112.71; mm
